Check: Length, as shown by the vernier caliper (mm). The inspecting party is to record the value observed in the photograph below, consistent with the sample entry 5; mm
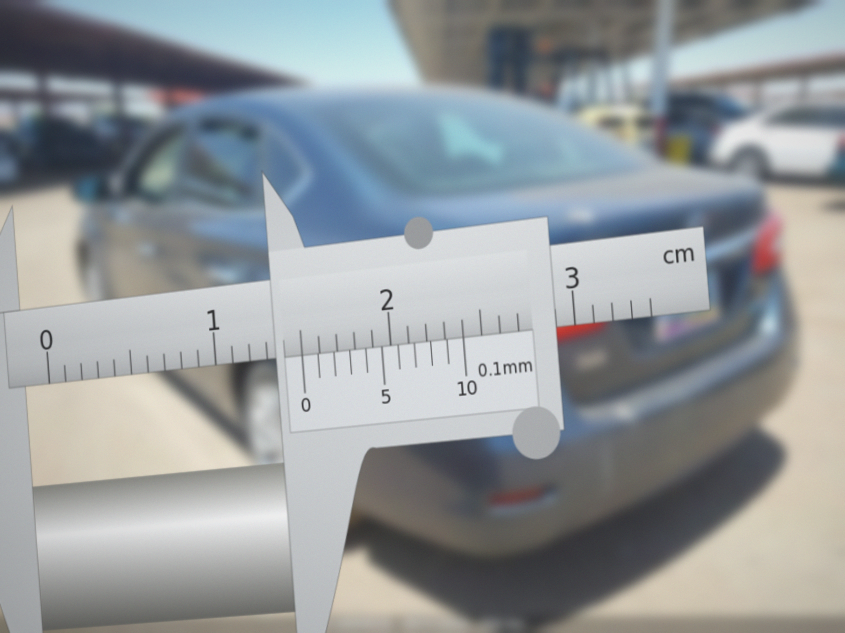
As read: 15.0; mm
